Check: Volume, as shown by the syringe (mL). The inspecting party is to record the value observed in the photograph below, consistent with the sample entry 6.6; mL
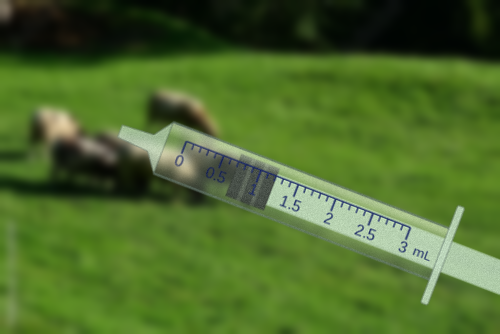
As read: 0.7; mL
